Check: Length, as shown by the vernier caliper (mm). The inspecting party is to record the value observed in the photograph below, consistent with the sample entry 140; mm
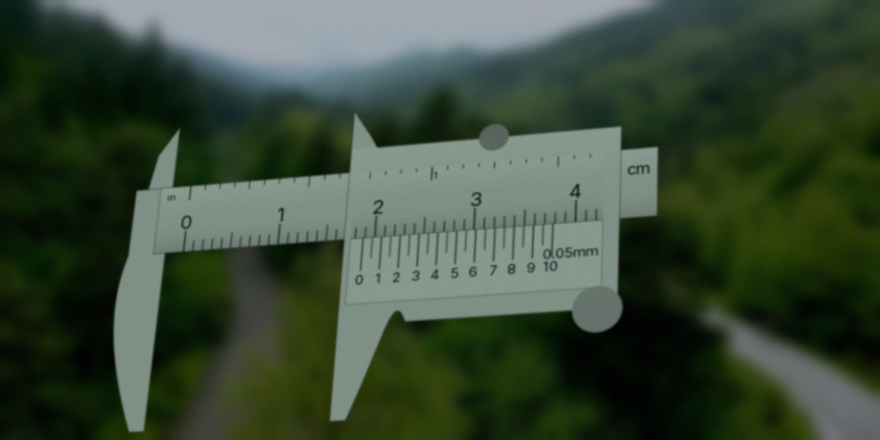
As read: 18.8; mm
